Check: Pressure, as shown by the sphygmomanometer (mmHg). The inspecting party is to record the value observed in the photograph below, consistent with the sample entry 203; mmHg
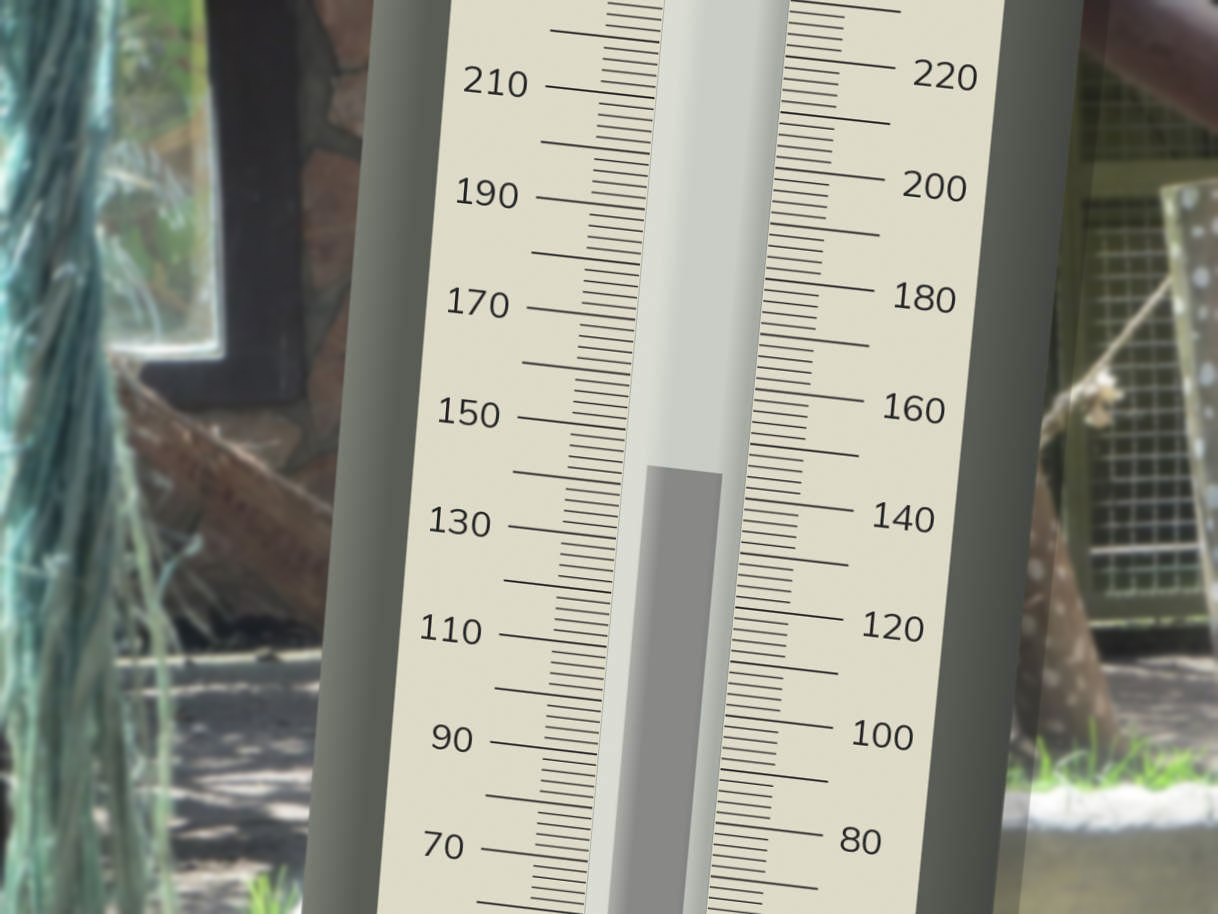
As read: 144; mmHg
